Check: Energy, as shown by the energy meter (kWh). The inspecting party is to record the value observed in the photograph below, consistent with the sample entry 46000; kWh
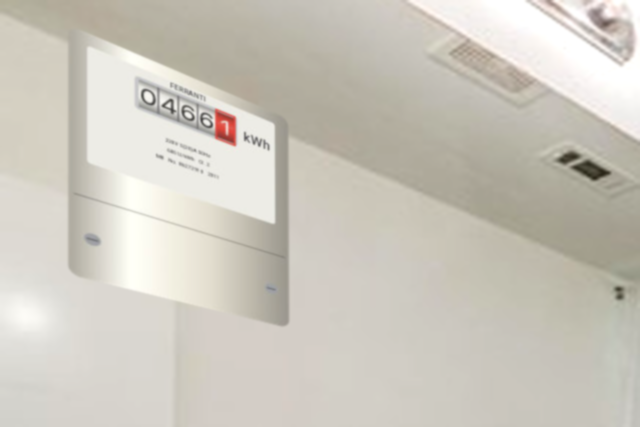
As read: 466.1; kWh
